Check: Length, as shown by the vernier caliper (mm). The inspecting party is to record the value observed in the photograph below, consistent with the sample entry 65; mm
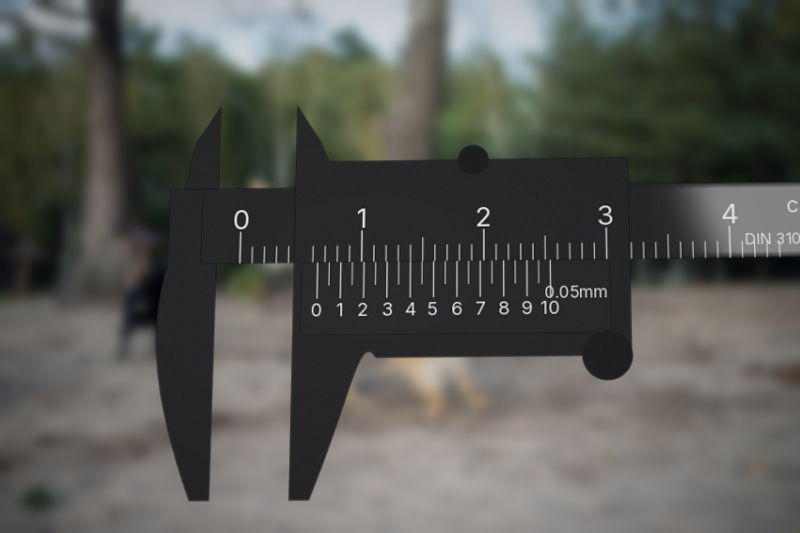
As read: 6.4; mm
